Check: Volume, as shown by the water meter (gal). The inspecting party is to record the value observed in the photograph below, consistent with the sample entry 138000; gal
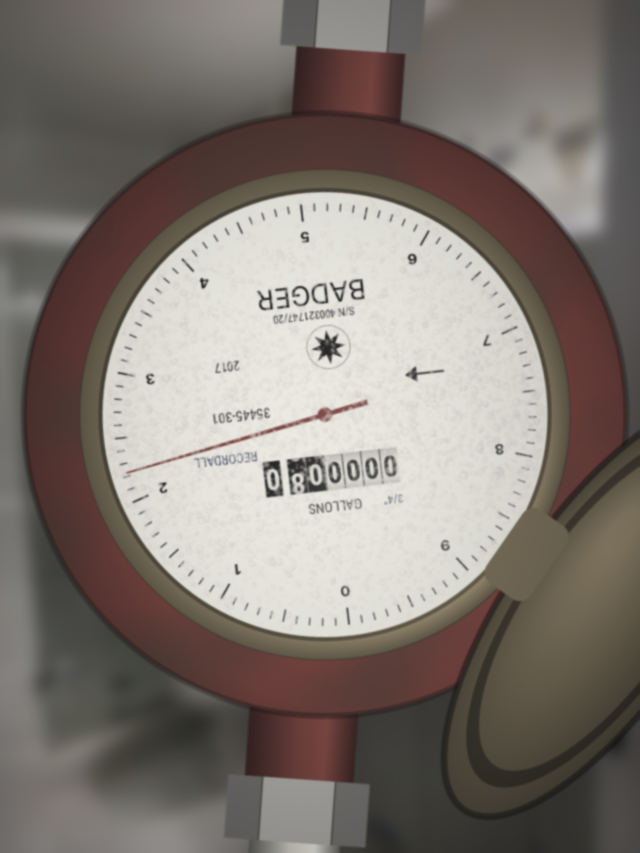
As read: 82.2; gal
